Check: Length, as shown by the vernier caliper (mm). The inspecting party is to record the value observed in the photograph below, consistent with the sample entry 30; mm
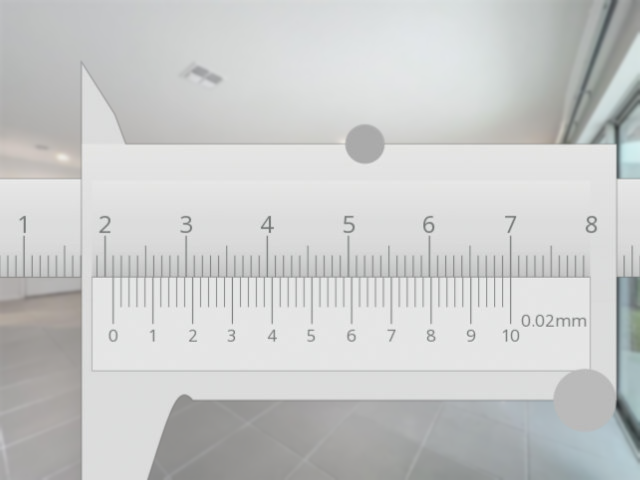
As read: 21.0; mm
